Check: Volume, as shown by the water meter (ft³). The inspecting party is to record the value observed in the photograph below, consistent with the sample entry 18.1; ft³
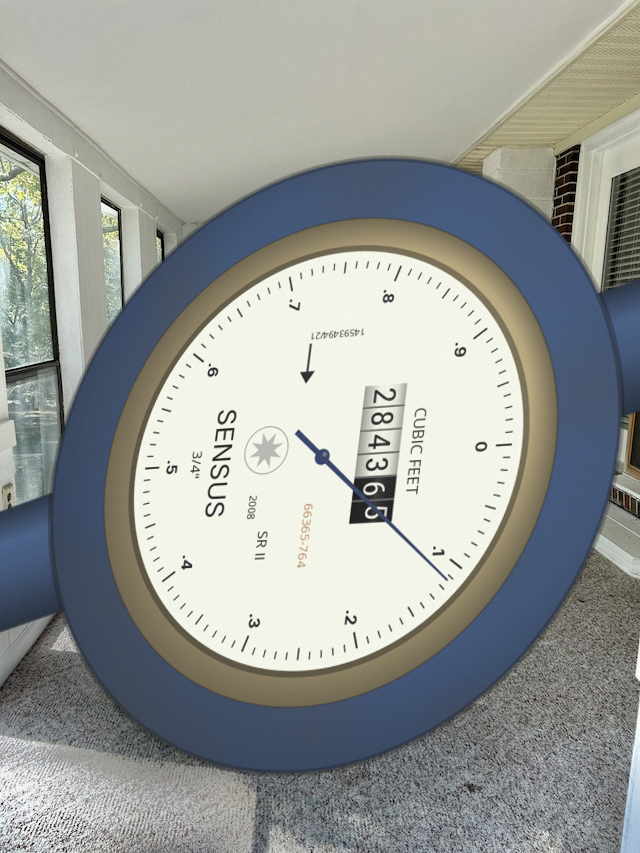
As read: 284365.11; ft³
